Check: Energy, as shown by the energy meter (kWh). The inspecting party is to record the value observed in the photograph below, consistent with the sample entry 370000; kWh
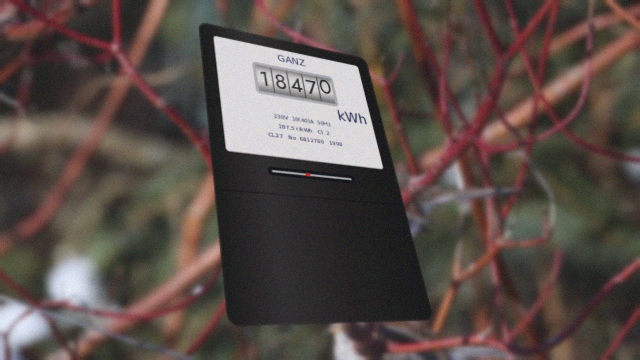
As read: 18470; kWh
